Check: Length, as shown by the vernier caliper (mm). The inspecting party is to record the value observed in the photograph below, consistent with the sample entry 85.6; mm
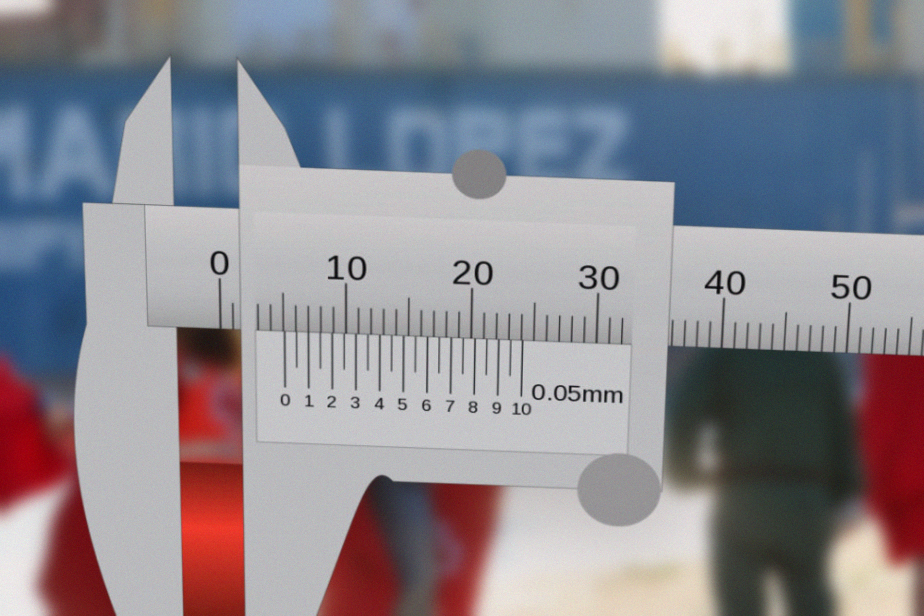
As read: 5.1; mm
